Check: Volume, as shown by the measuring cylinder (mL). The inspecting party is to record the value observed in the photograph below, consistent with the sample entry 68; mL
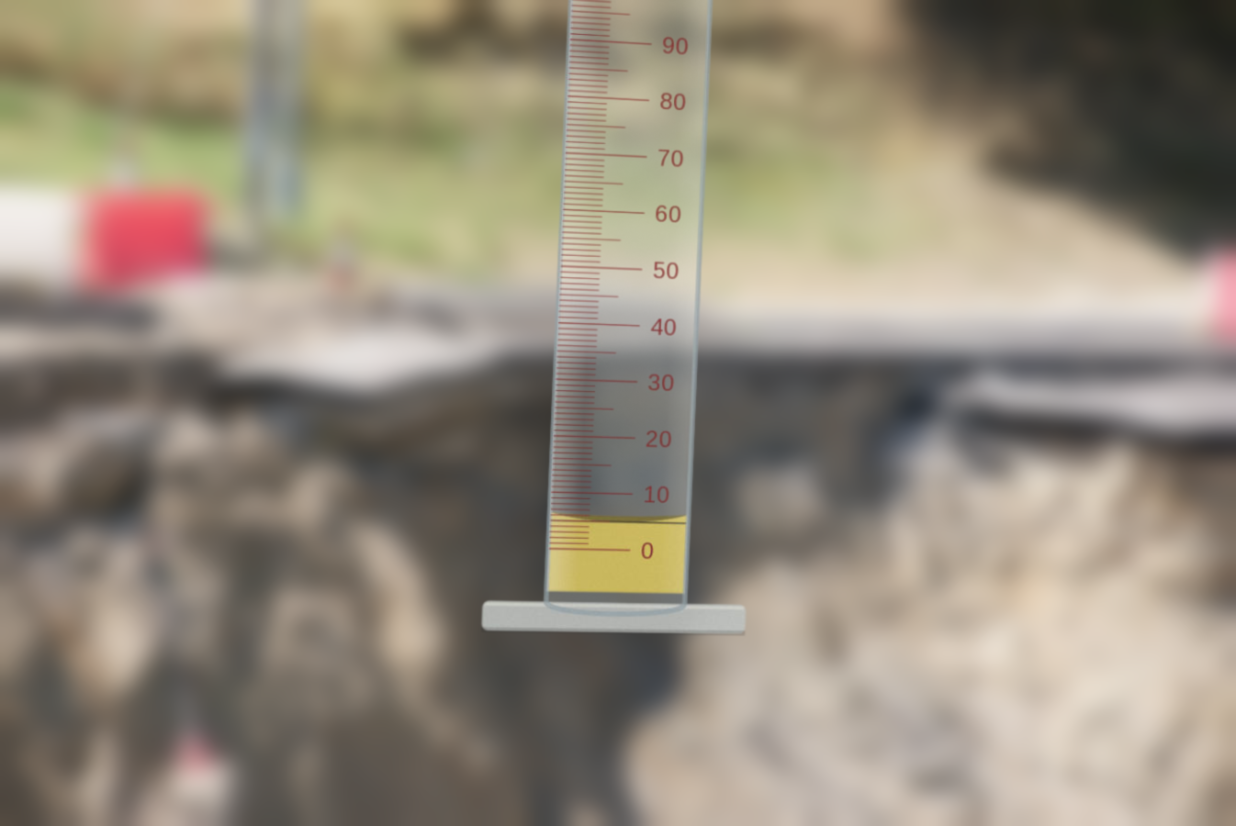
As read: 5; mL
